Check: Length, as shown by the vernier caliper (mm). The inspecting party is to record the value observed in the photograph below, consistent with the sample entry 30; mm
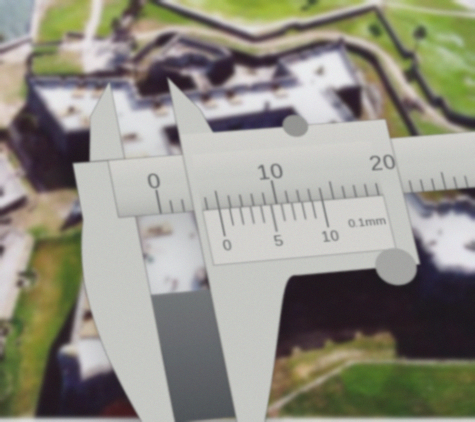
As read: 5.0; mm
